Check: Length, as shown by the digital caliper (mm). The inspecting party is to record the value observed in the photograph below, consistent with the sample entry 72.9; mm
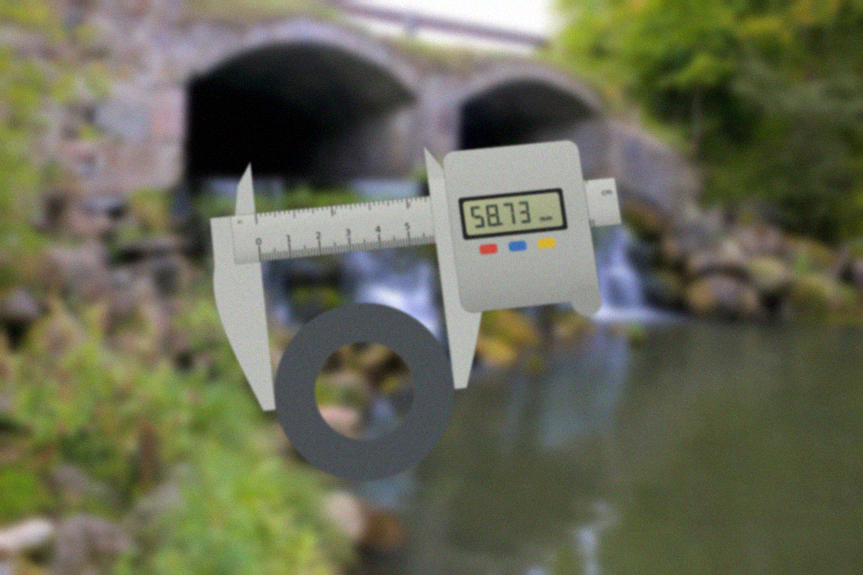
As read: 58.73; mm
